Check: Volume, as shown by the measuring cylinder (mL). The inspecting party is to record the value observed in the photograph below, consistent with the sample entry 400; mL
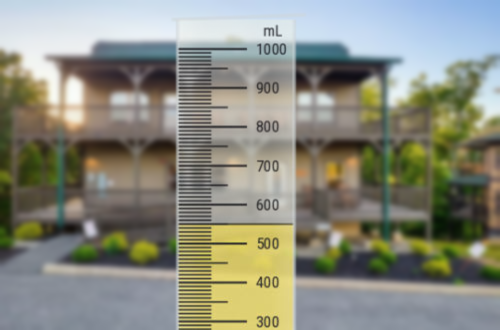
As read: 550; mL
